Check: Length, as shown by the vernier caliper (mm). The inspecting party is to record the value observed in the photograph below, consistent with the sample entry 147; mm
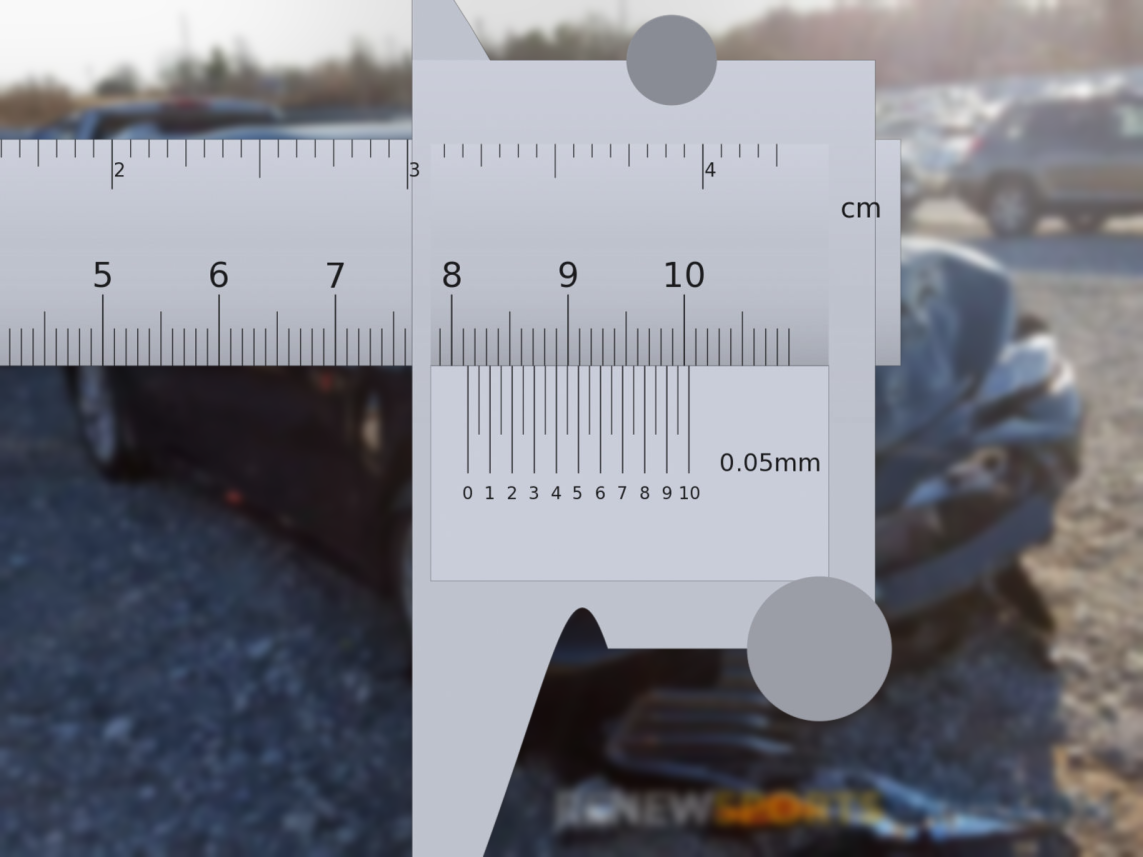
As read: 81.4; mm
